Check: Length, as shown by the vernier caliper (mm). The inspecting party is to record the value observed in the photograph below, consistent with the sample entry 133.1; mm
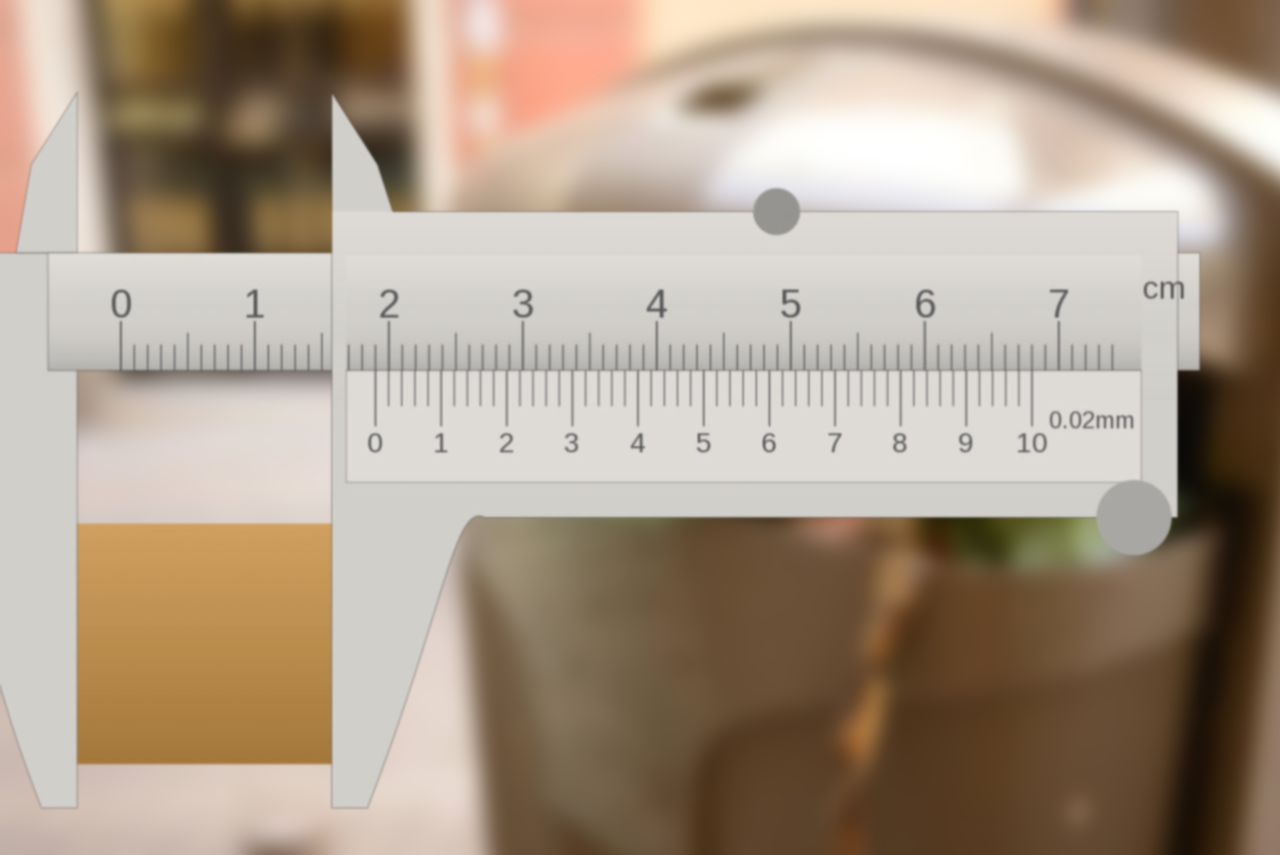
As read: 19.0; mm
